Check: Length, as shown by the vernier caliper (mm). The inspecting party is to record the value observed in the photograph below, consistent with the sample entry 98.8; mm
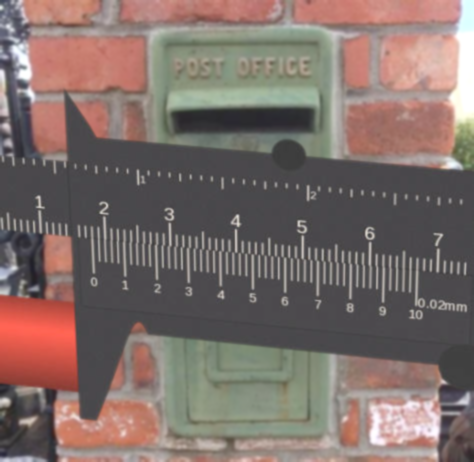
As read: 18.0; mm
